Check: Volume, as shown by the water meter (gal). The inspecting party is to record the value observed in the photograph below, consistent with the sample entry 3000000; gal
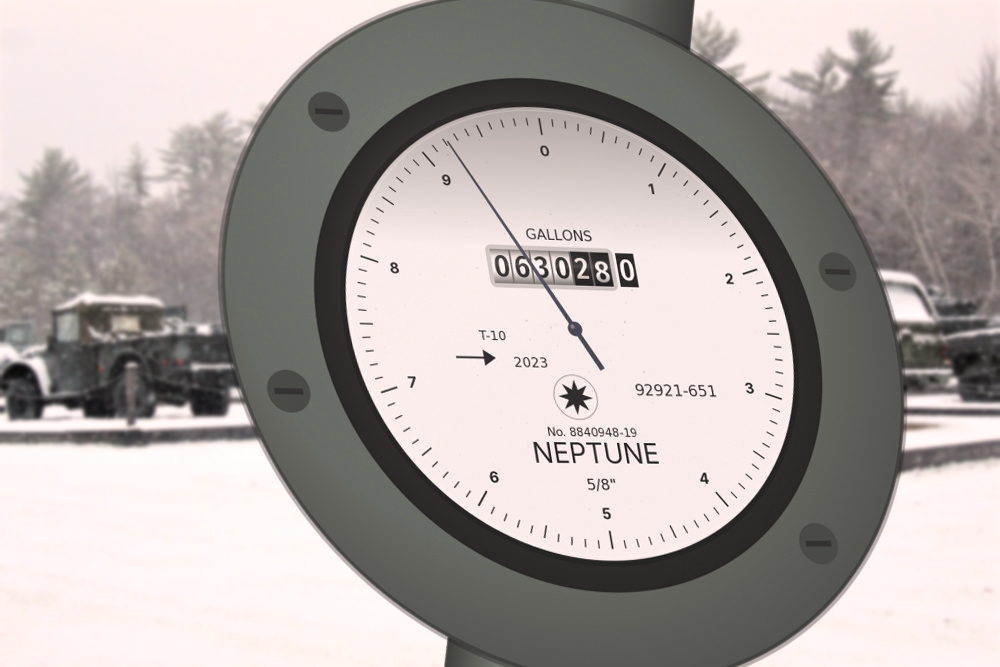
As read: 630279.2; gal
